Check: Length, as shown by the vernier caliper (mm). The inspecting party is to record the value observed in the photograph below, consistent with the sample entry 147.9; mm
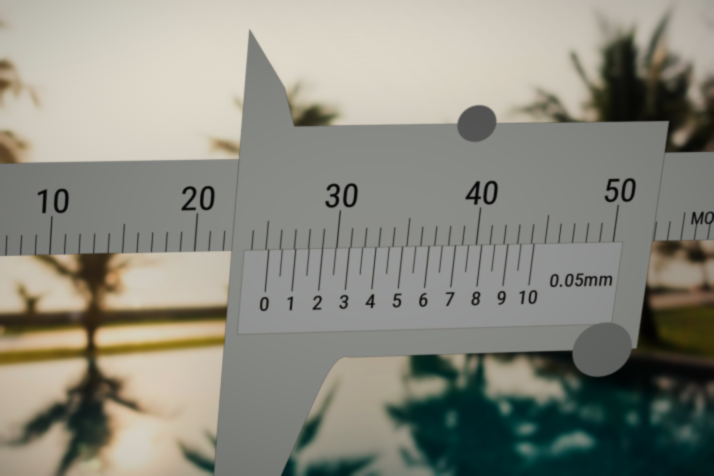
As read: 25.2; mm
